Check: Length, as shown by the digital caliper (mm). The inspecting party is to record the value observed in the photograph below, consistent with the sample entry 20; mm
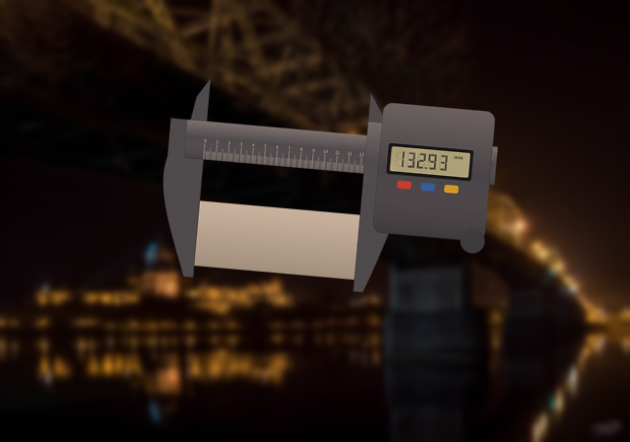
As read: 132.93; mm
